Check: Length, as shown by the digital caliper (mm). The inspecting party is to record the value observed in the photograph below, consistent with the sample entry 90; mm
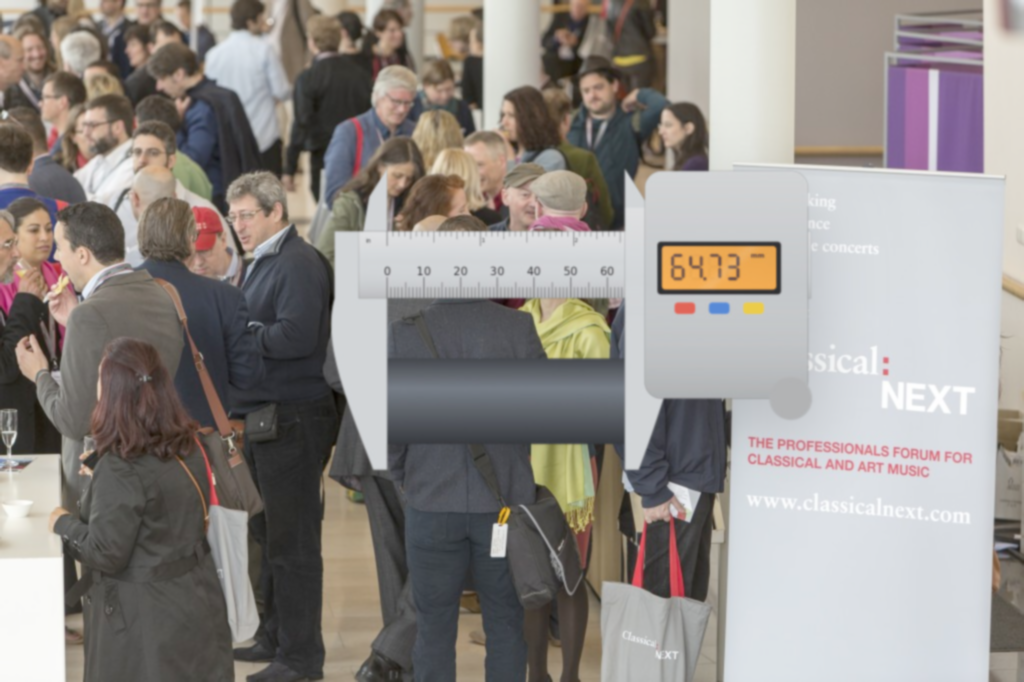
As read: 64.73; mm
